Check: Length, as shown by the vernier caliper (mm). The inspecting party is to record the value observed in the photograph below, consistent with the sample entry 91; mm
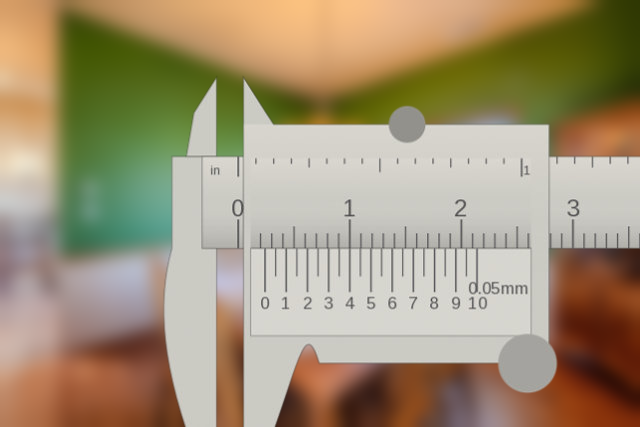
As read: 2.4; mm
